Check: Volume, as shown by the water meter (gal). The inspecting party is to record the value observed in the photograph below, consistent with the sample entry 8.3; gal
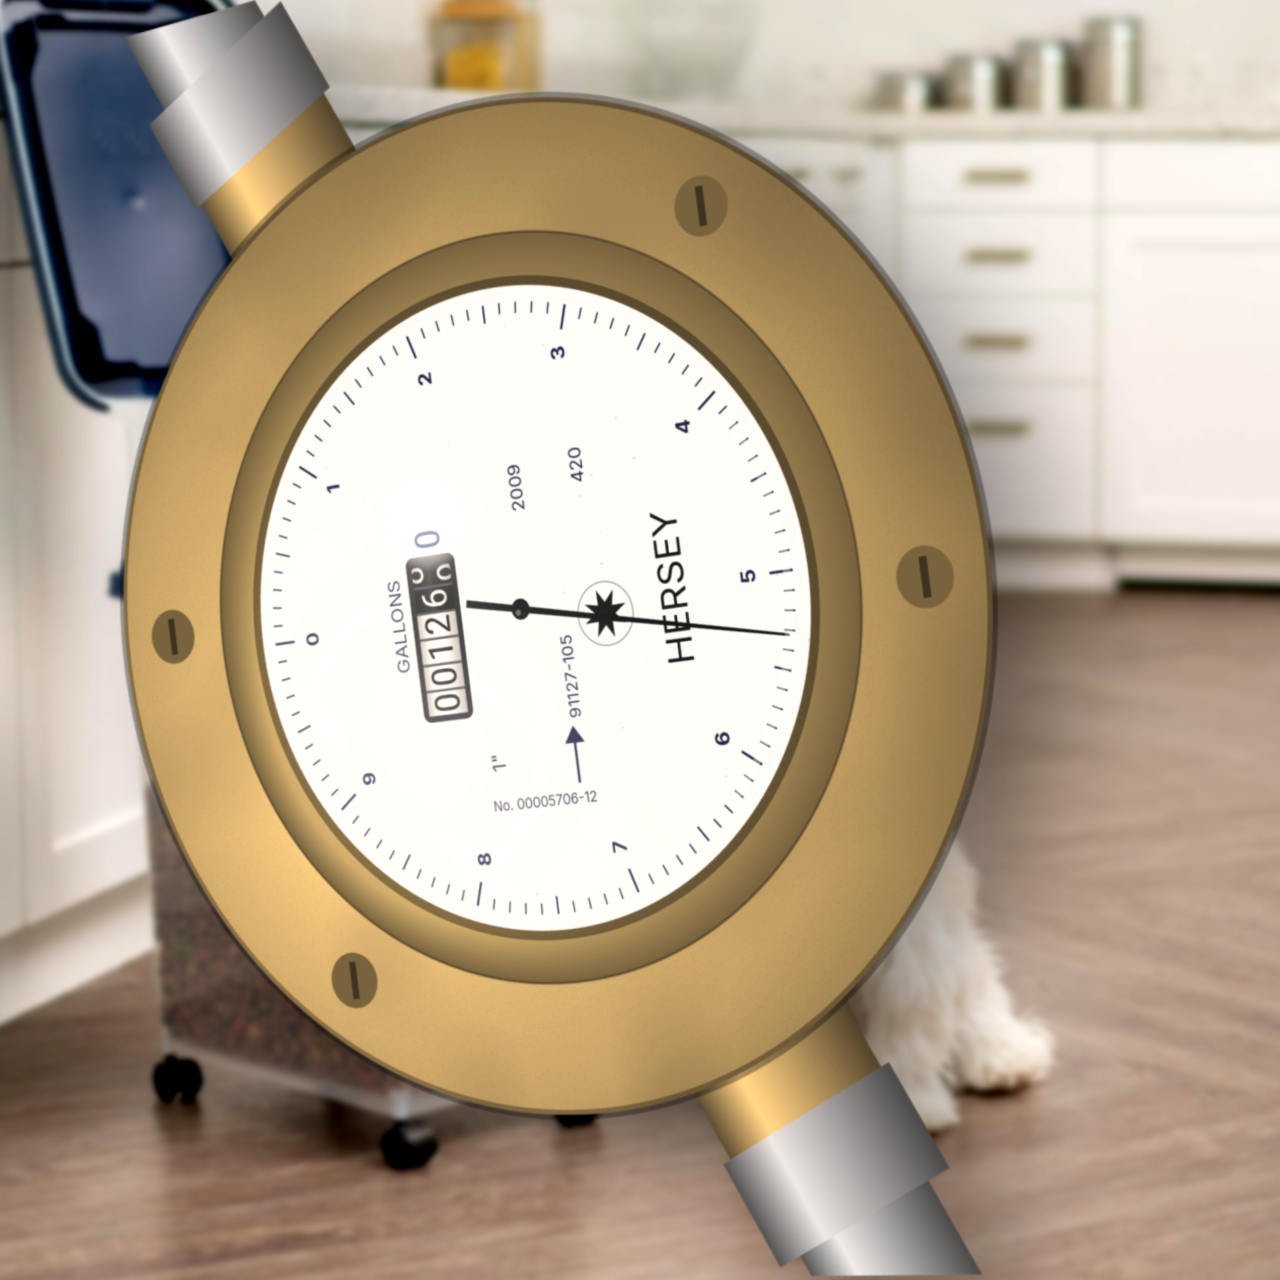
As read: 12685.3; gal
